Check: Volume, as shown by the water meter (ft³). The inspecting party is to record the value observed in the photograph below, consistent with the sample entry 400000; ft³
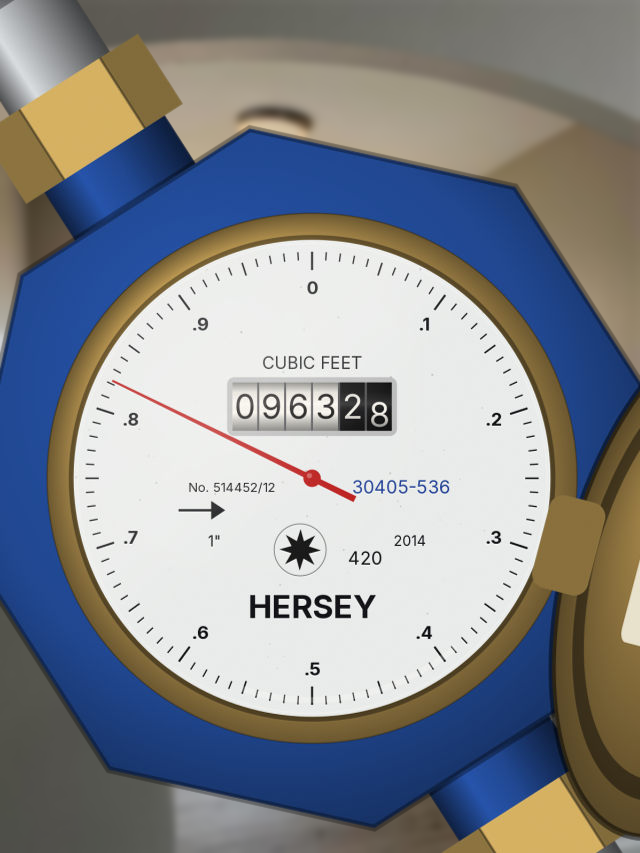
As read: 96327.82; ft³
